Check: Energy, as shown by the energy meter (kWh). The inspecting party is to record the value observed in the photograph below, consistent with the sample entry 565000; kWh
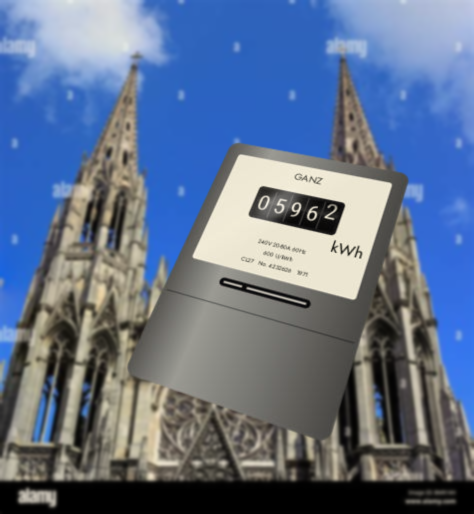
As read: 5962; kWh
